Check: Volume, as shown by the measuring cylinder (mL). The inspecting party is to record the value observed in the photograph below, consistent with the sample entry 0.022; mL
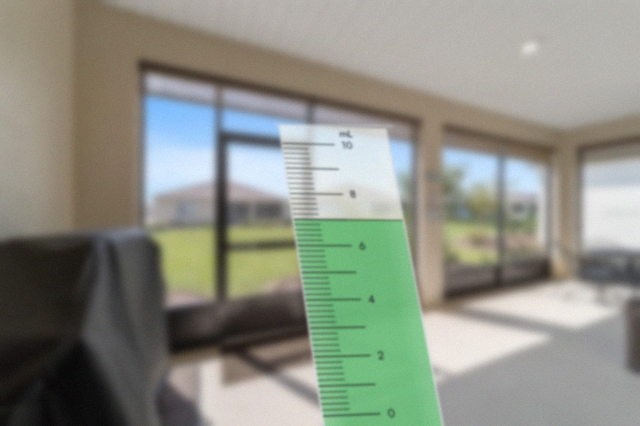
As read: 7; mL
